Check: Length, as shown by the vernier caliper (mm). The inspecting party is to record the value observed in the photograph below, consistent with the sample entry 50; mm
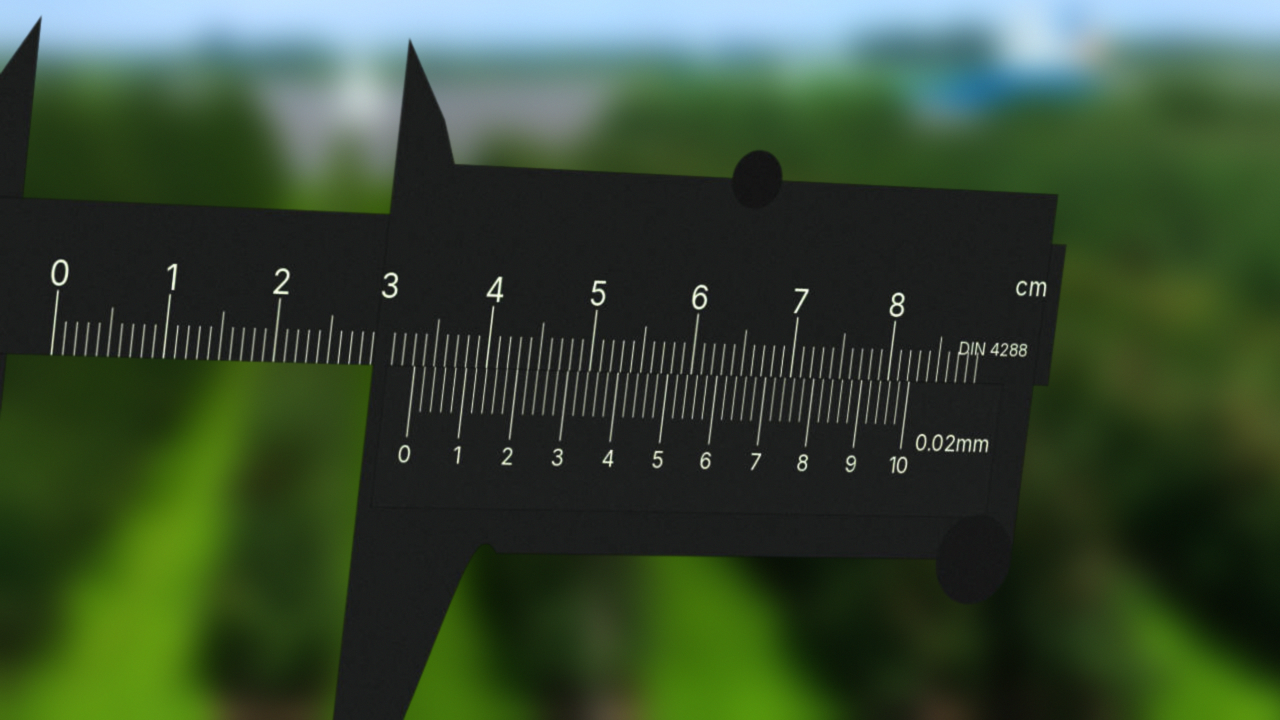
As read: 33.2; mm
